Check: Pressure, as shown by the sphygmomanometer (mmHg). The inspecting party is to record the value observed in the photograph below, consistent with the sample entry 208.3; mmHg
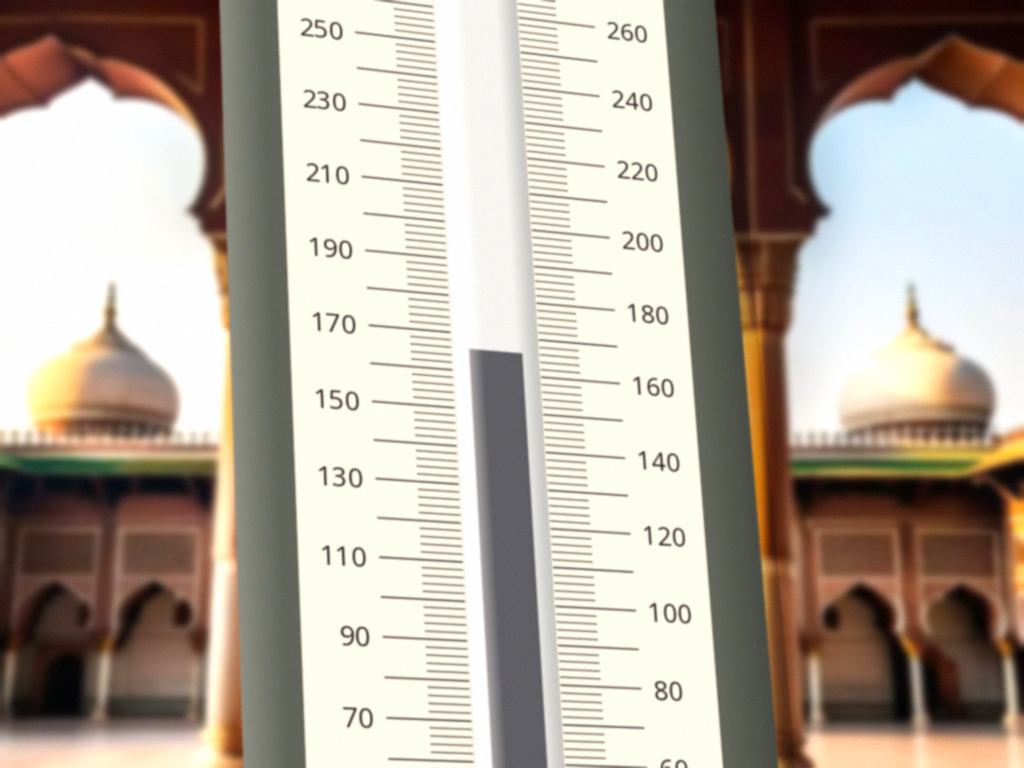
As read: 166; mmHg
